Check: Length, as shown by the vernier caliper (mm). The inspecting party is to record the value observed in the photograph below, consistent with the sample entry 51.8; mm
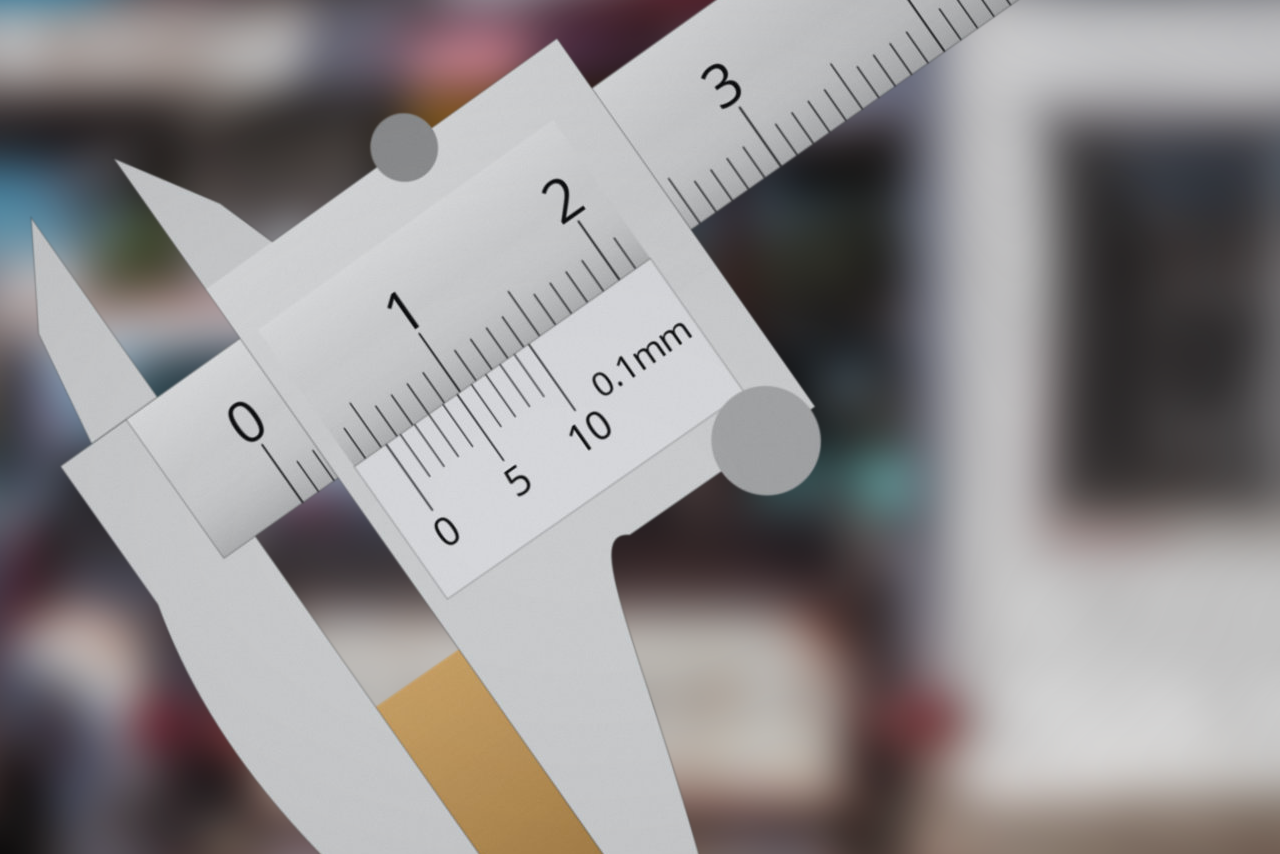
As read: 5.3; mm
